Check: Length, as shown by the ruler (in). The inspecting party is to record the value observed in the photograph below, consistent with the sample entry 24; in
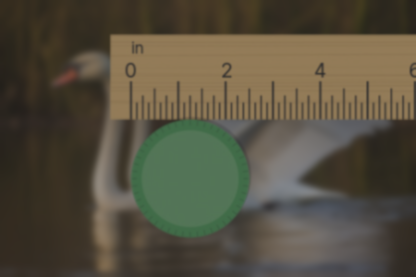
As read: 2.5; in
